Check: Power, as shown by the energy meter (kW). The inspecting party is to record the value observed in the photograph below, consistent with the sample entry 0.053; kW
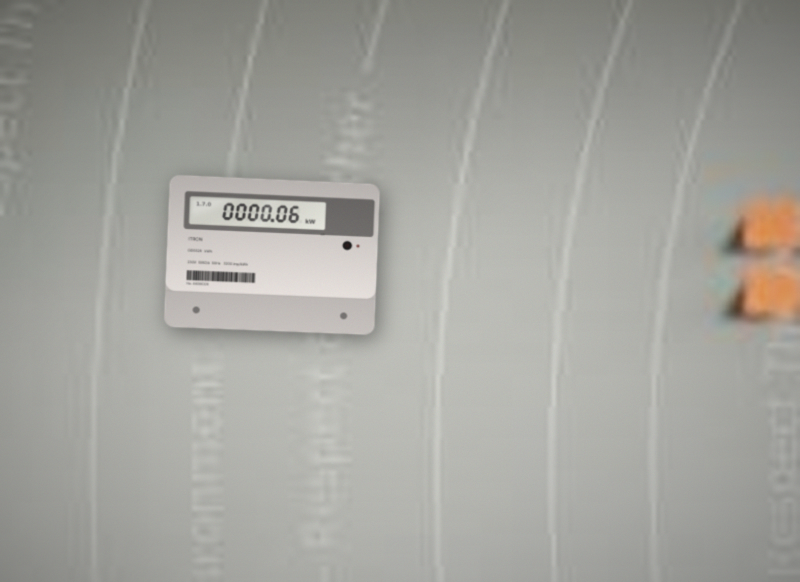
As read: 0.06; kW
